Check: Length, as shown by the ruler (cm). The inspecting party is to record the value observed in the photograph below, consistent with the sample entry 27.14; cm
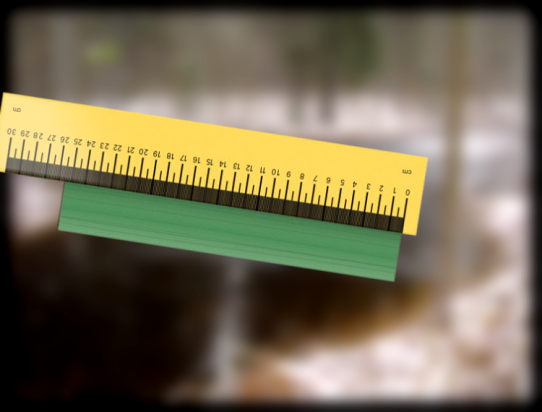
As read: 25.5; cm
